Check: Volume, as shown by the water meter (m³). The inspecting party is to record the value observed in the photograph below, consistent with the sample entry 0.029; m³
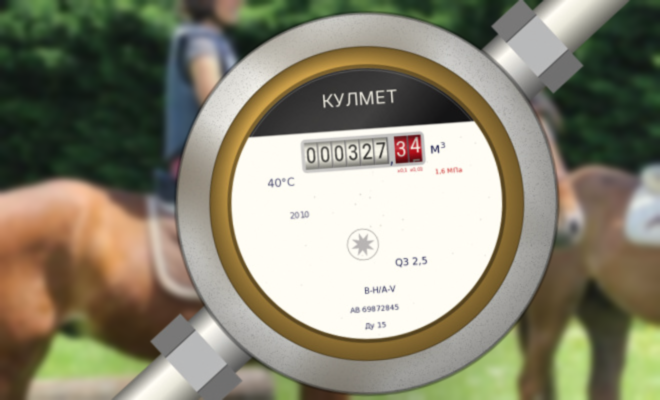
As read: 327.34; m³
